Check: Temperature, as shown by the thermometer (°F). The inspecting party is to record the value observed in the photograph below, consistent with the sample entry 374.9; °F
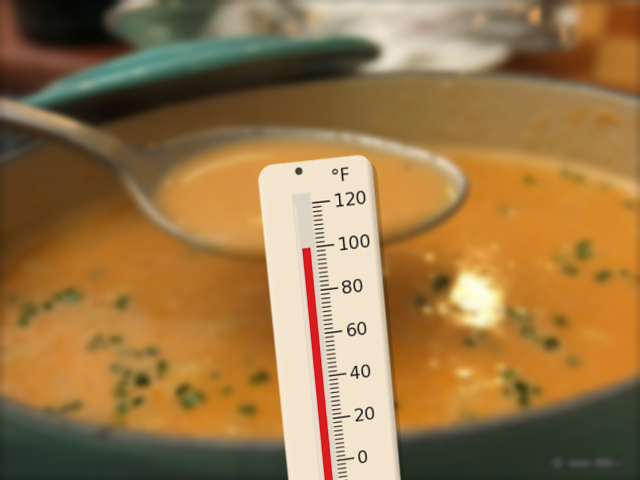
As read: 100; °F
